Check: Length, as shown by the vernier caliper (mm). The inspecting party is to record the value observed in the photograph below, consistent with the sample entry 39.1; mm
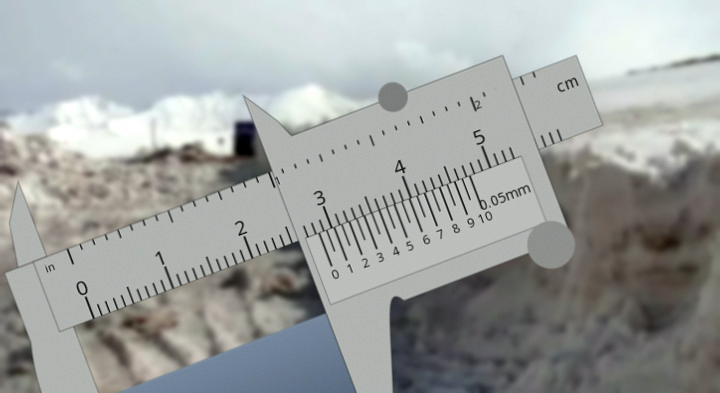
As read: 28.4; mm
